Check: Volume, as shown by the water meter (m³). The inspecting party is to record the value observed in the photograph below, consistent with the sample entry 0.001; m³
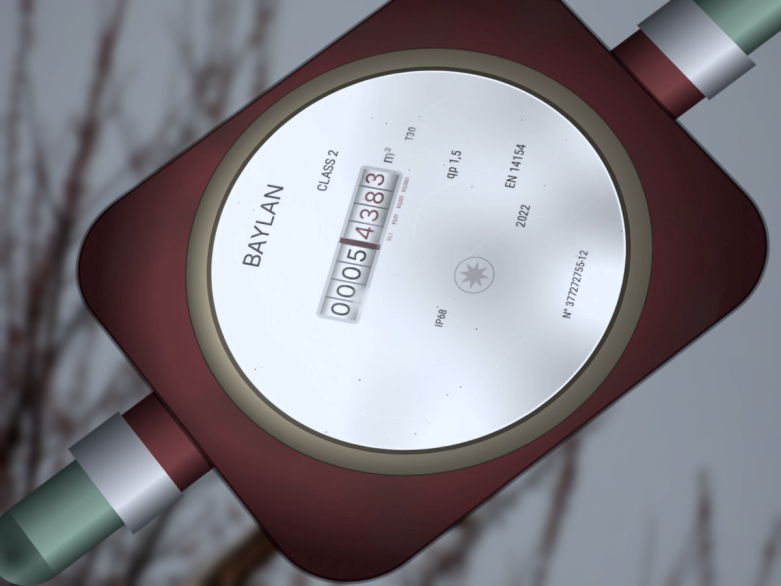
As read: 5.4383; m³
